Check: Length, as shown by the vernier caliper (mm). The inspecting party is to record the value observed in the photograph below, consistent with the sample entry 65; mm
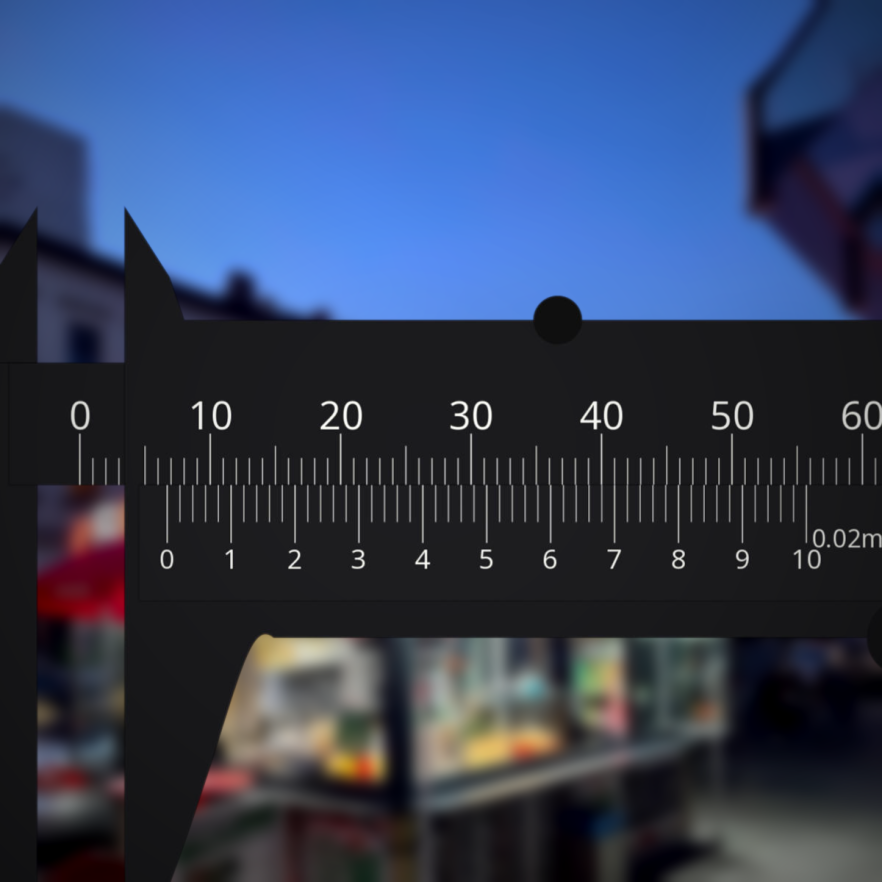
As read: 6.7; mm
